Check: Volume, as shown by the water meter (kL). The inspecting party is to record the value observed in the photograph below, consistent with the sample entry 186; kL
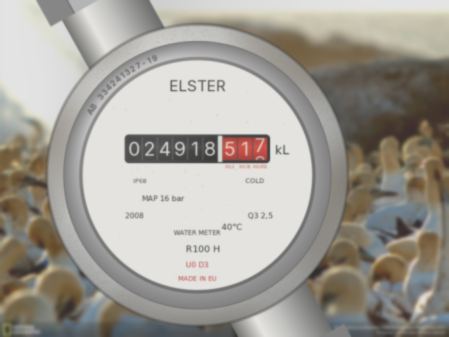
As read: 24918.517; kL
